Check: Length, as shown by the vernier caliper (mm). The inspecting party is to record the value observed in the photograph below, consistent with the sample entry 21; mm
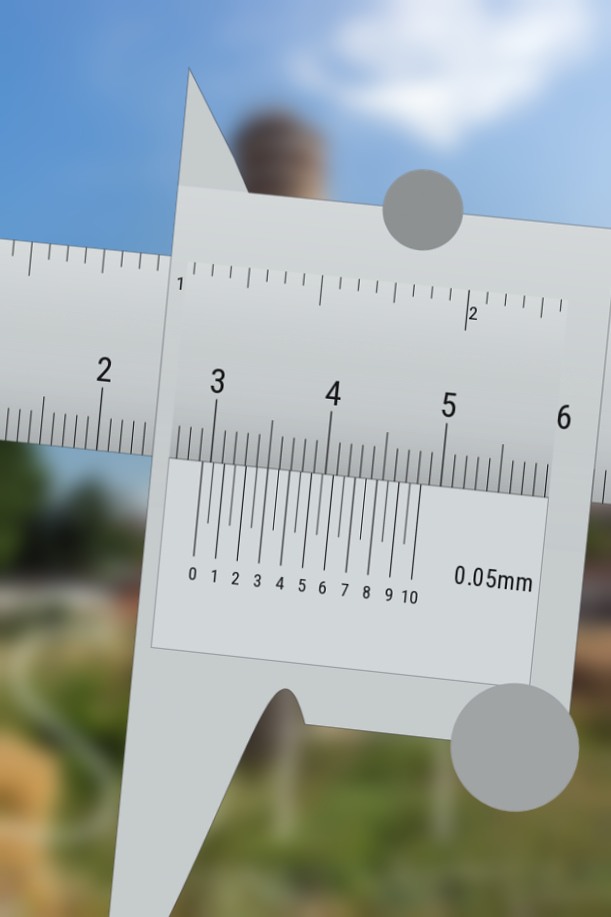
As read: 29.3; mm
